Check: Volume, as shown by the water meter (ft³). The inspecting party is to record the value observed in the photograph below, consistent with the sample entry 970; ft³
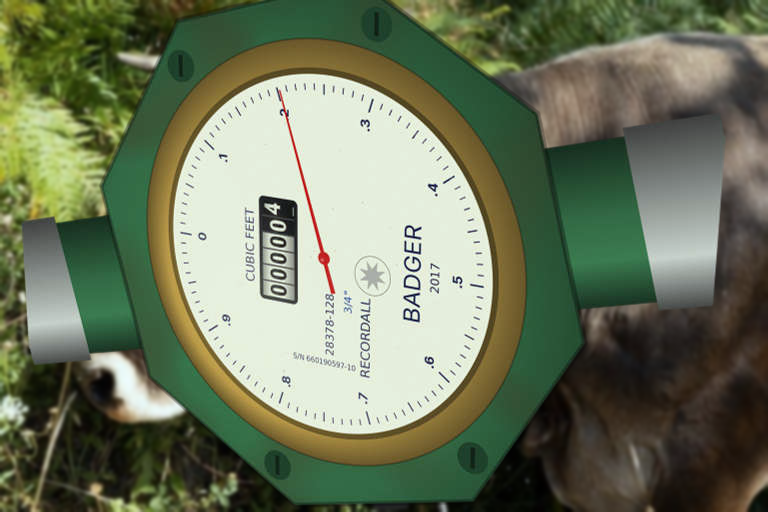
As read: 4.20; ft³
